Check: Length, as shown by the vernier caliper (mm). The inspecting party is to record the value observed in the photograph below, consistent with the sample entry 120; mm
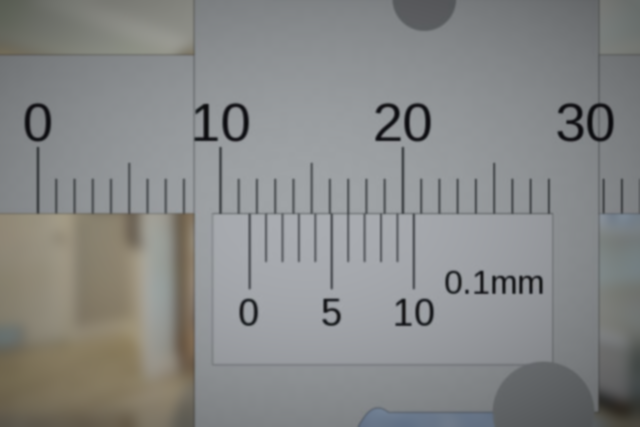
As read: 11.6; mm
